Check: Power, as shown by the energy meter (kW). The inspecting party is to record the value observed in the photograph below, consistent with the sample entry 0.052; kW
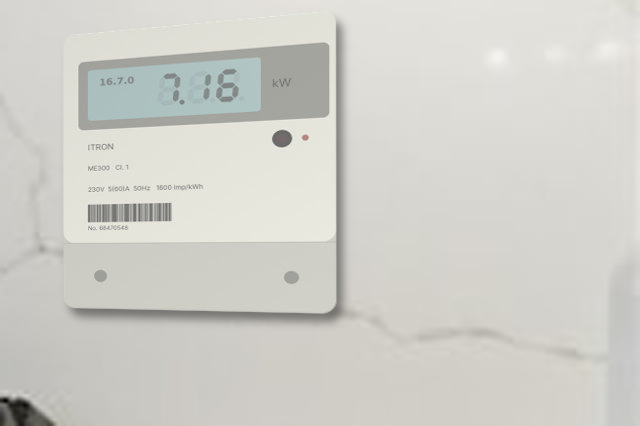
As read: 7.16; kW
